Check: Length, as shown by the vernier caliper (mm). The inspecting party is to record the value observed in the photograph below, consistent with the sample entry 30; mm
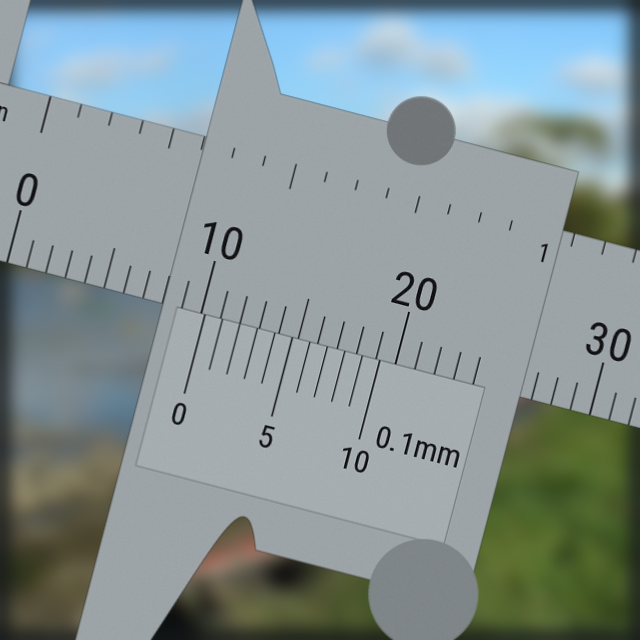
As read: 10.2; mm
